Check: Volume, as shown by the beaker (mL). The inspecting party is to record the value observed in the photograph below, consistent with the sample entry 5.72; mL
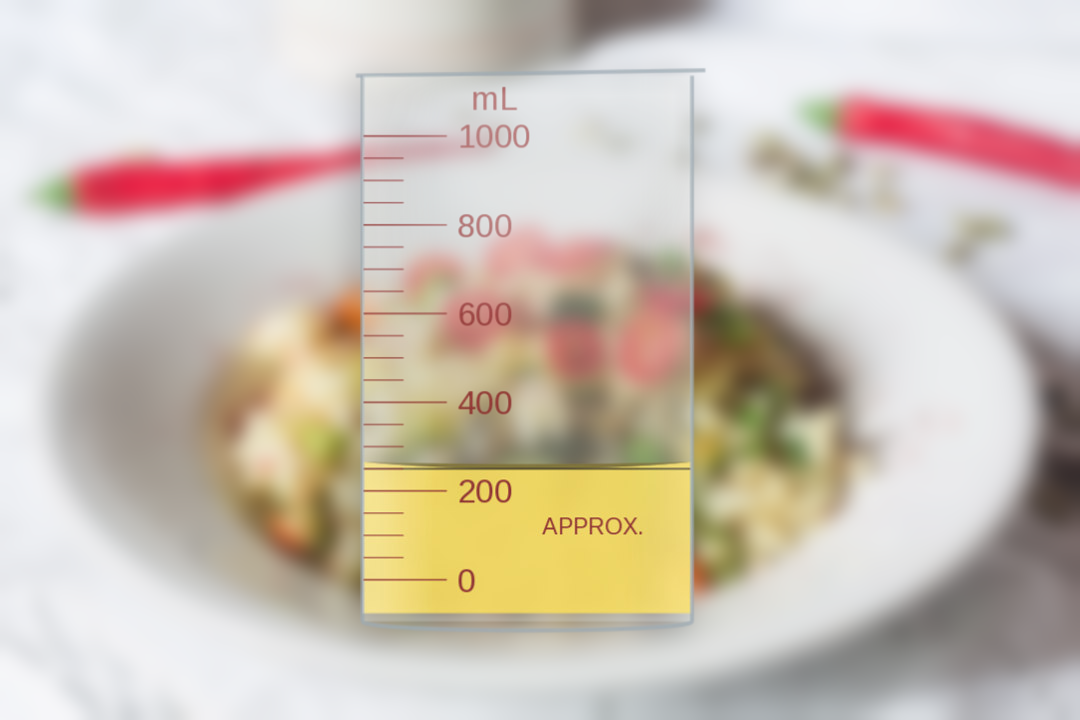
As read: 250; mL
